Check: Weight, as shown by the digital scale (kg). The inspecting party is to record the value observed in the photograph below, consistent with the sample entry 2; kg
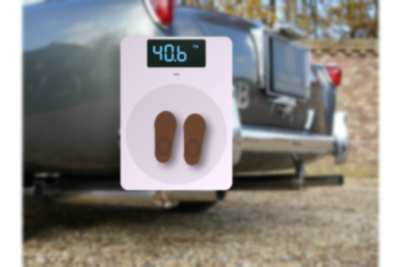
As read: 40.6; kg
